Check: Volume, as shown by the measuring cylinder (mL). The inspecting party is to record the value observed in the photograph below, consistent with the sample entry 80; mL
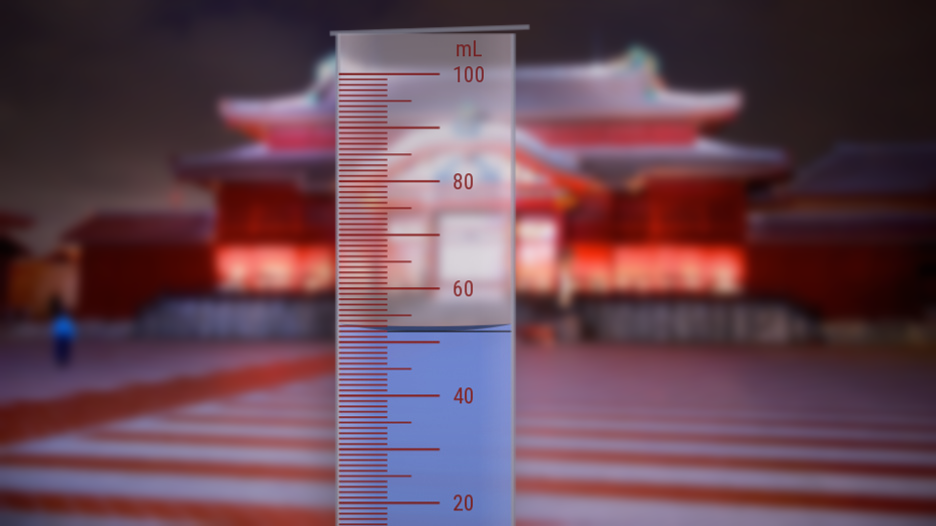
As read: 52; mL
